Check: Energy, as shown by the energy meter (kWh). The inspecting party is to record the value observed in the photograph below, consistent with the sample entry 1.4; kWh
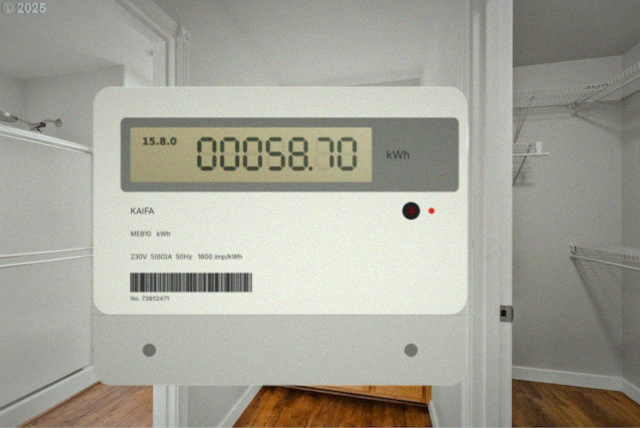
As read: 58.70; kWh
